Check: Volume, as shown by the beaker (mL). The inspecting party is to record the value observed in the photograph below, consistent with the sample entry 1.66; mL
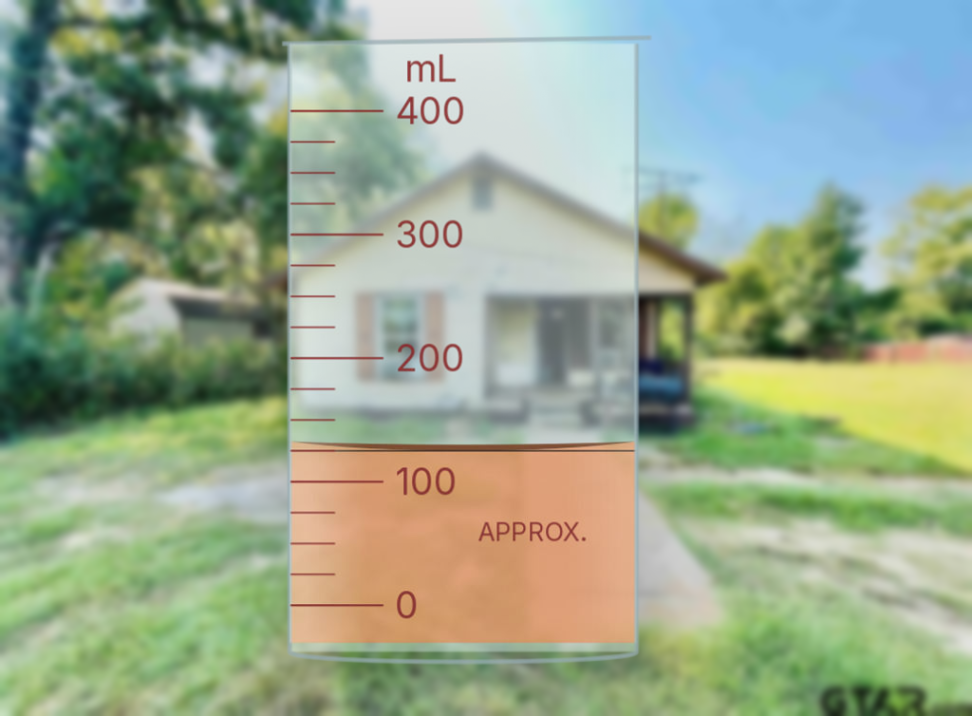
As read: 125; mL
